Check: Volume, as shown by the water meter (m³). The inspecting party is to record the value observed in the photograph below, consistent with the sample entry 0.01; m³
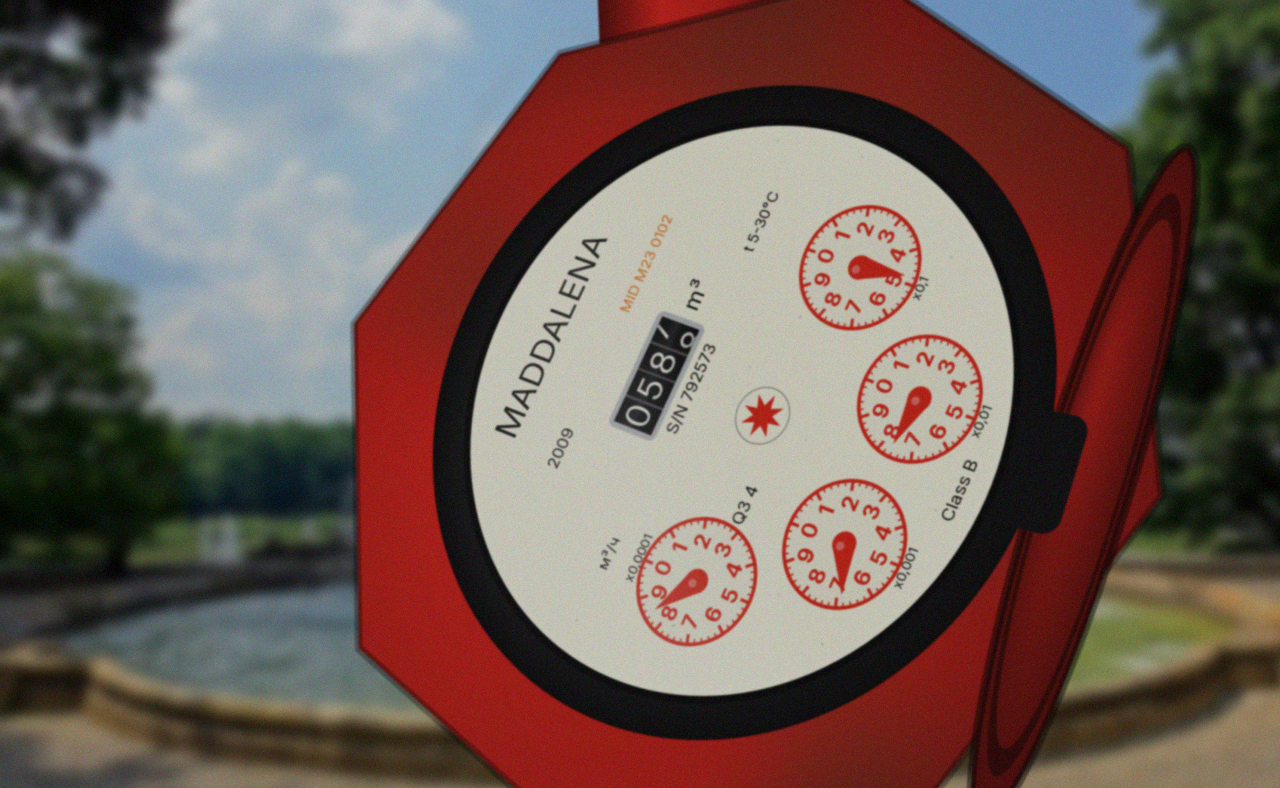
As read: 587.4768; m³
